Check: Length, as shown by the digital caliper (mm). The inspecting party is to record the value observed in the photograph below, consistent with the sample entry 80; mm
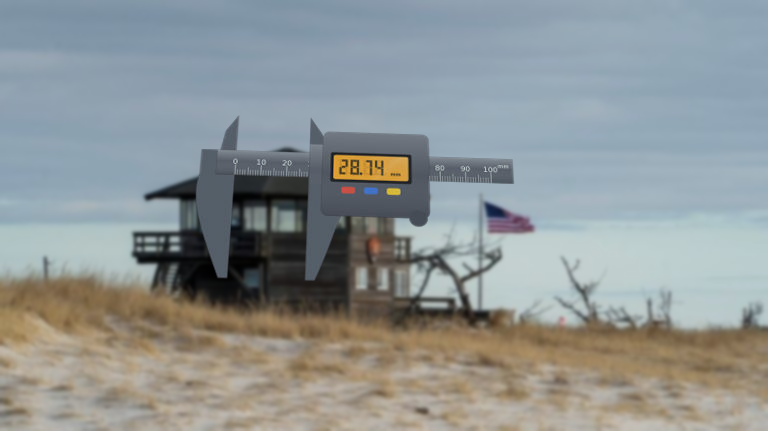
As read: 28.74; mm
